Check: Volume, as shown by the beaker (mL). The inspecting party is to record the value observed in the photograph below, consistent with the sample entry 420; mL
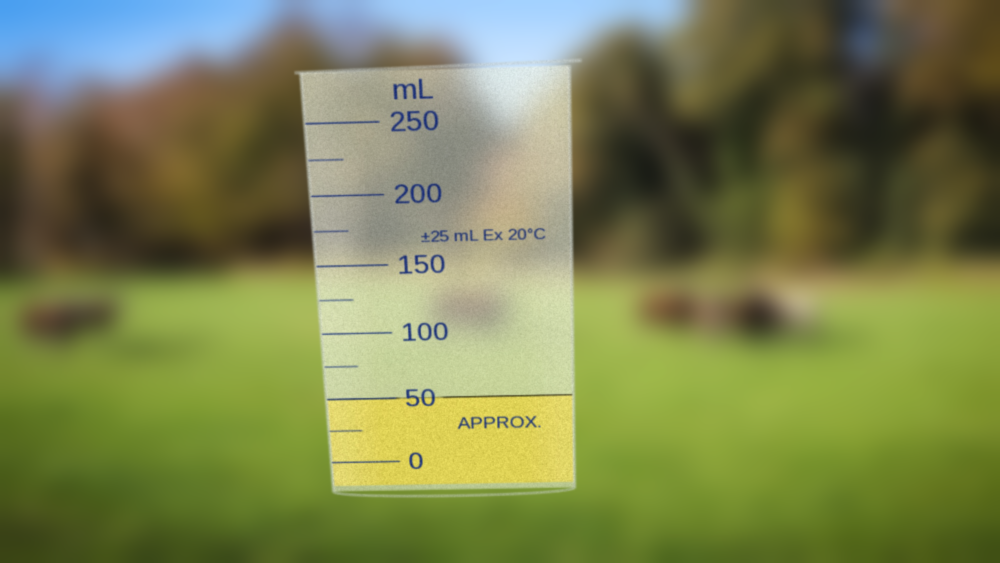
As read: 50; mL
